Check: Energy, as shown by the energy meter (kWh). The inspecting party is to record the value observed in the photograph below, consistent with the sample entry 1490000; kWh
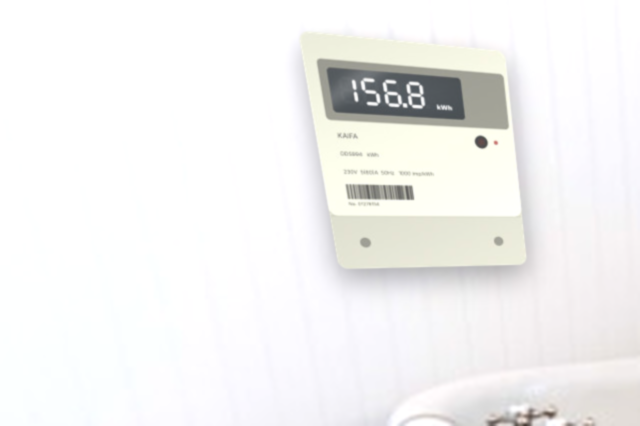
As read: 156.8; kWh
